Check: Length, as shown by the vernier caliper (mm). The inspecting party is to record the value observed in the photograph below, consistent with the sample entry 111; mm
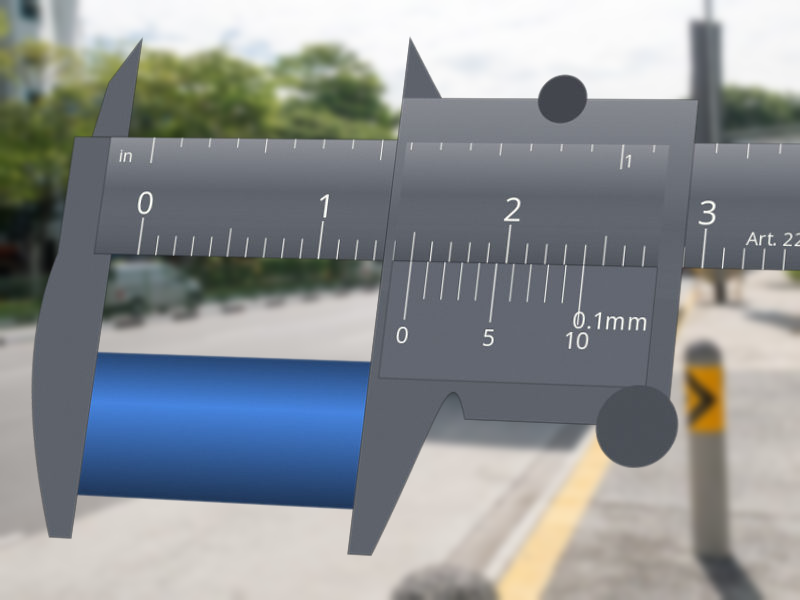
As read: 15.0; mm
